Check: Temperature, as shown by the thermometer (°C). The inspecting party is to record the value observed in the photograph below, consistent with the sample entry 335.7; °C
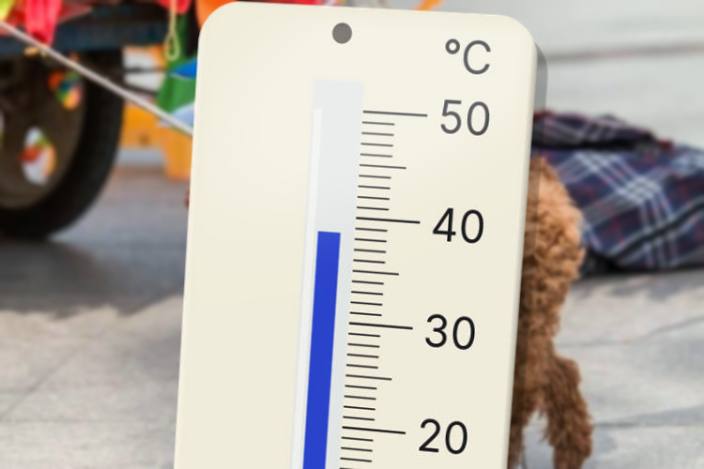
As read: 38.5; °C
